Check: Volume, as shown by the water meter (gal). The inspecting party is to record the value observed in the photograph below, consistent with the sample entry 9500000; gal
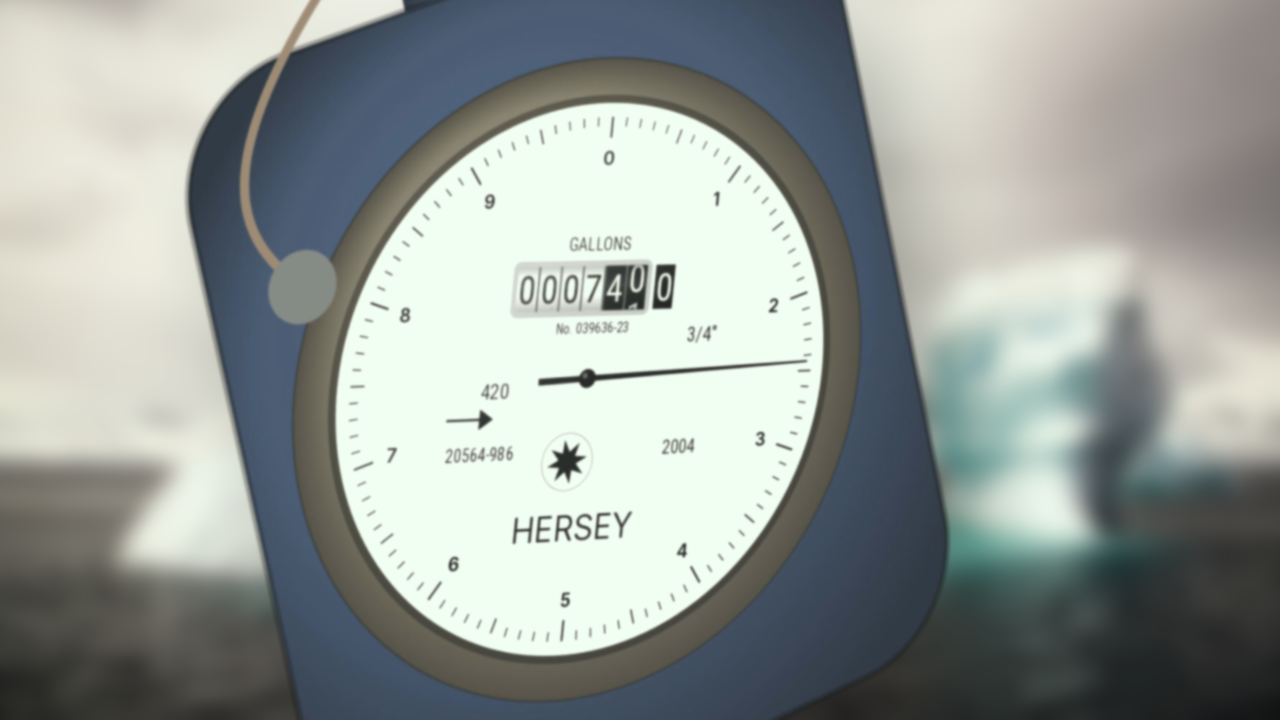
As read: 7402.4; gal
